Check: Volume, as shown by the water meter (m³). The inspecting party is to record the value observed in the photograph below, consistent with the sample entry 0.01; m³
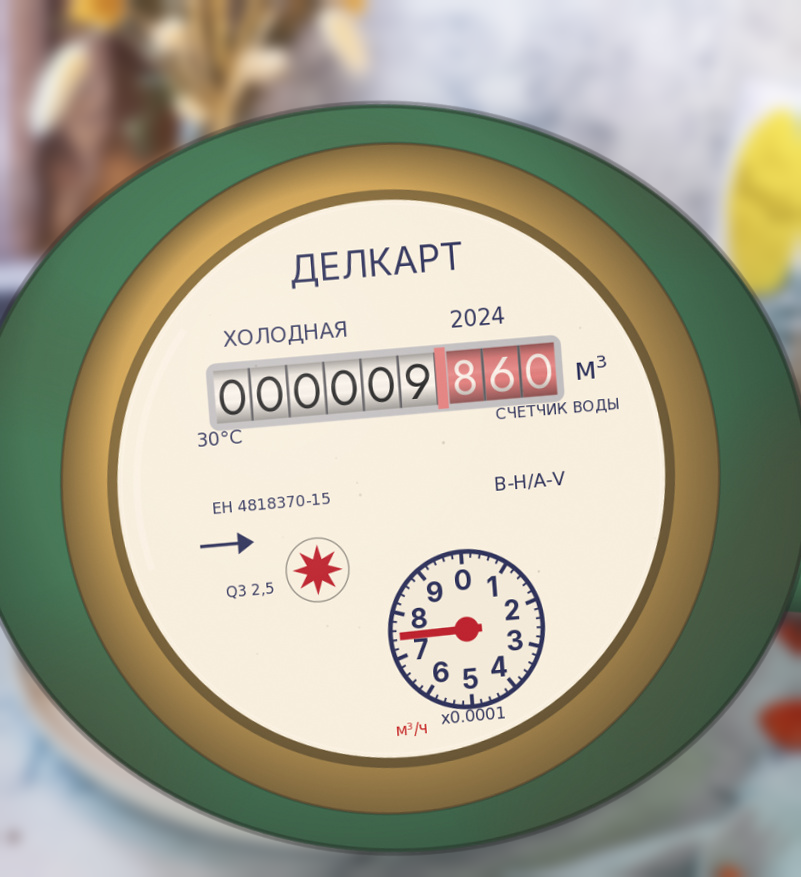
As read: 9.8607; m³
